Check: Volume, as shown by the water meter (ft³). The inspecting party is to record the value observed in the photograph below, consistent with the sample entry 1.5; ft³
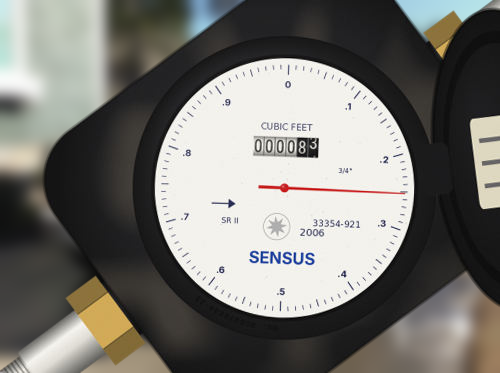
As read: 83.25; ft³
